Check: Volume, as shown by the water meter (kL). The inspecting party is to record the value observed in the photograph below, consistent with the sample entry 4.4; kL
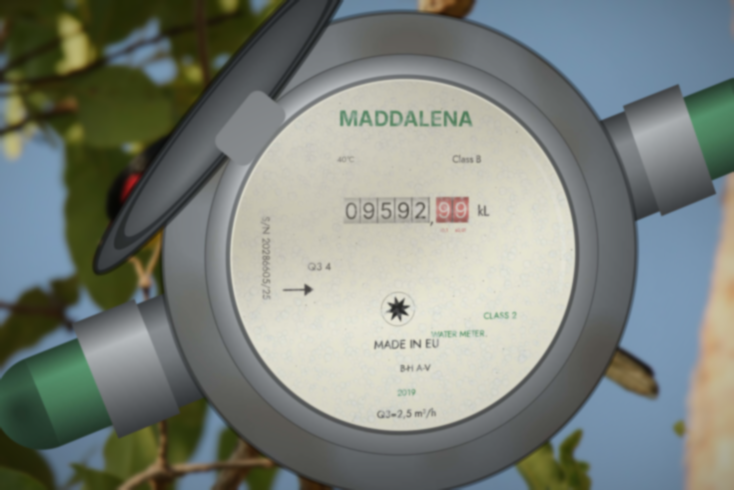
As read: 9592.99; kL
